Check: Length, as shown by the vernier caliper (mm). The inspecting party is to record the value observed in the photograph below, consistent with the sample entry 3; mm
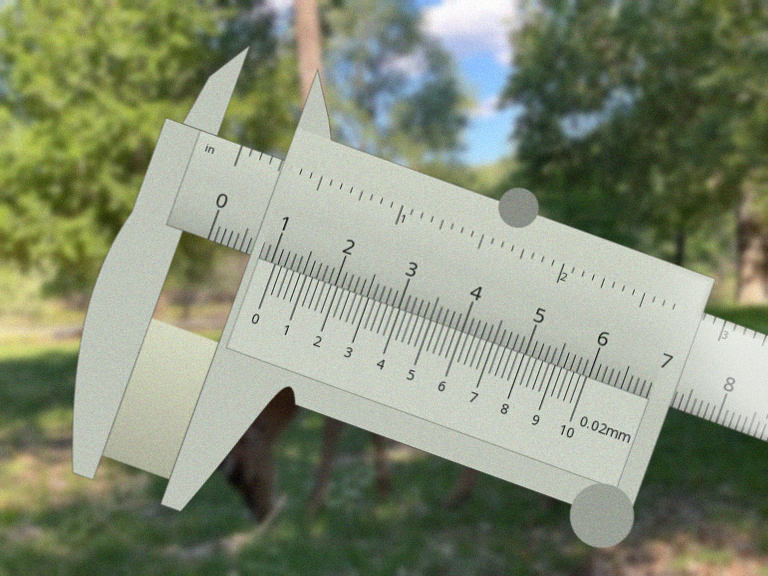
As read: 10.6; mm
